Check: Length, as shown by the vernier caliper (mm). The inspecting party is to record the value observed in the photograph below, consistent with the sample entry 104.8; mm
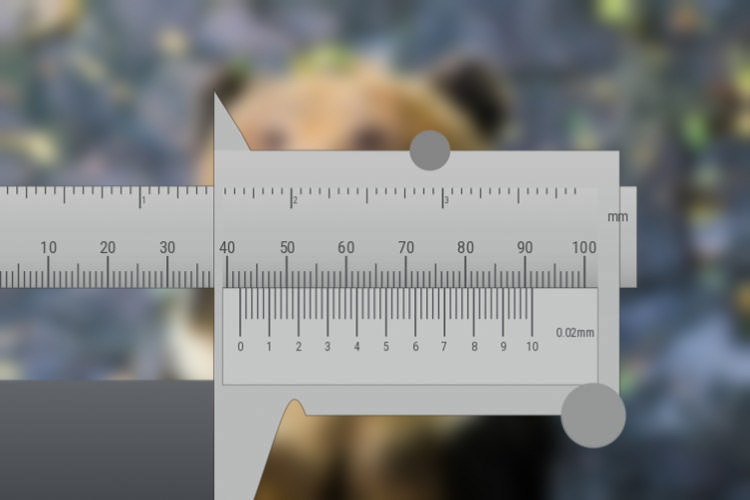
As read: 42.2; mm
